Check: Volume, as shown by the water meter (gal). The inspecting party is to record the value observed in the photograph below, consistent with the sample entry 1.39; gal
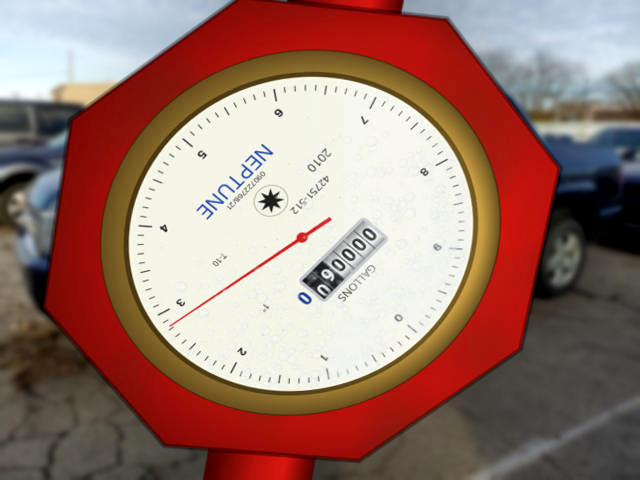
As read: 602.8; gal
